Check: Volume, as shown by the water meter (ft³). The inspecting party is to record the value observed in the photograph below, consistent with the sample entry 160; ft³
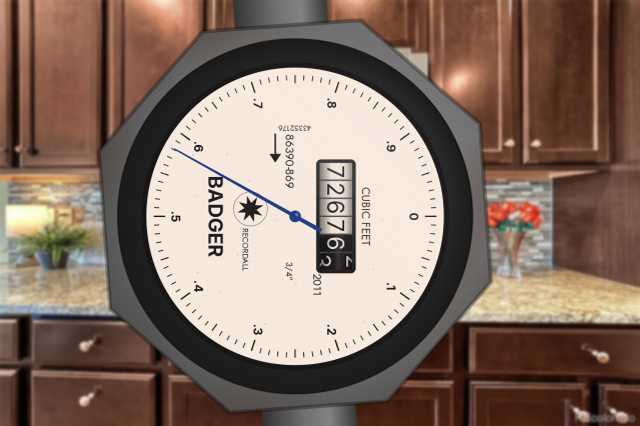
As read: 726762.58; ft³
